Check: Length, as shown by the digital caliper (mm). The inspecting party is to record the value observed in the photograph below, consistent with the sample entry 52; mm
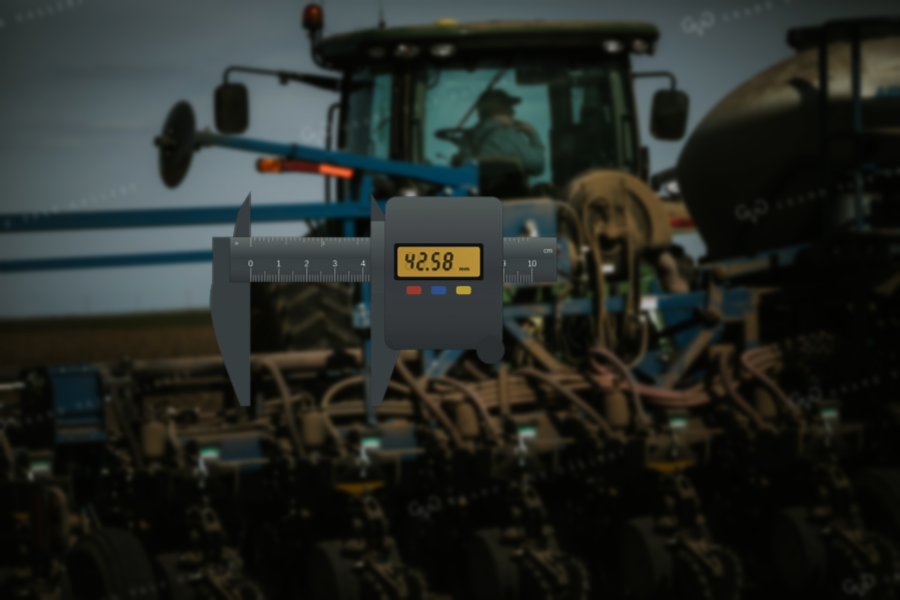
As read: 42.58; mm
